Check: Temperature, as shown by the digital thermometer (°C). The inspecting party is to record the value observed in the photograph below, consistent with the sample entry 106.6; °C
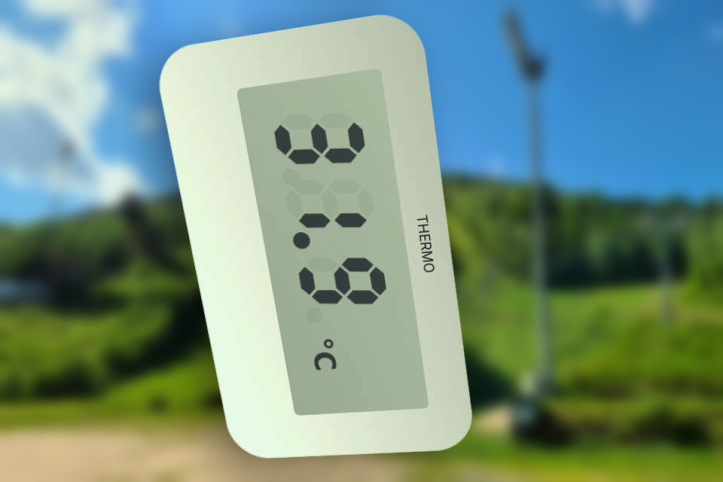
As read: 31.9; °C
